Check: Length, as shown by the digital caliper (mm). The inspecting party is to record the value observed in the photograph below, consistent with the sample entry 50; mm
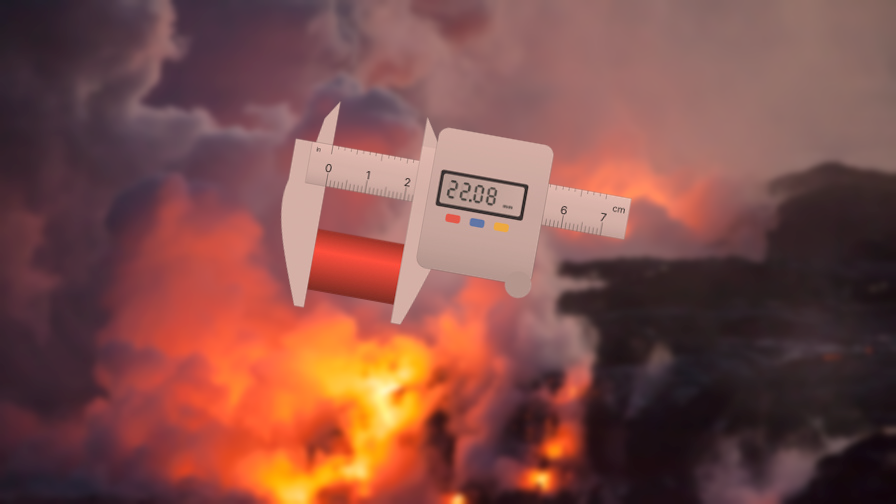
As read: 22.08; mm
